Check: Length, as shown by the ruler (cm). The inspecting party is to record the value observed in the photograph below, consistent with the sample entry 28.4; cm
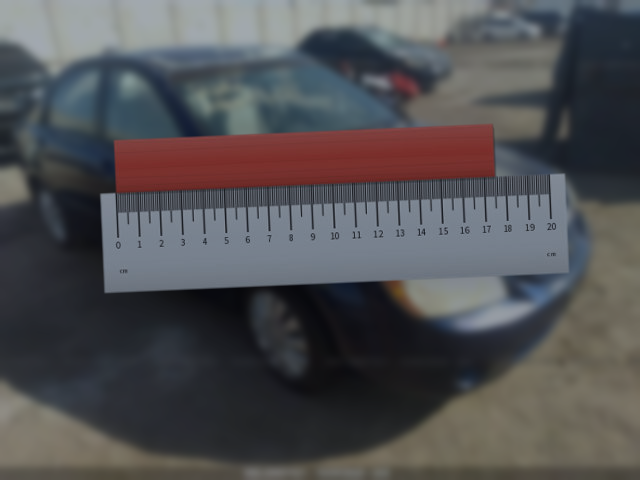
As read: 17.5; cm
